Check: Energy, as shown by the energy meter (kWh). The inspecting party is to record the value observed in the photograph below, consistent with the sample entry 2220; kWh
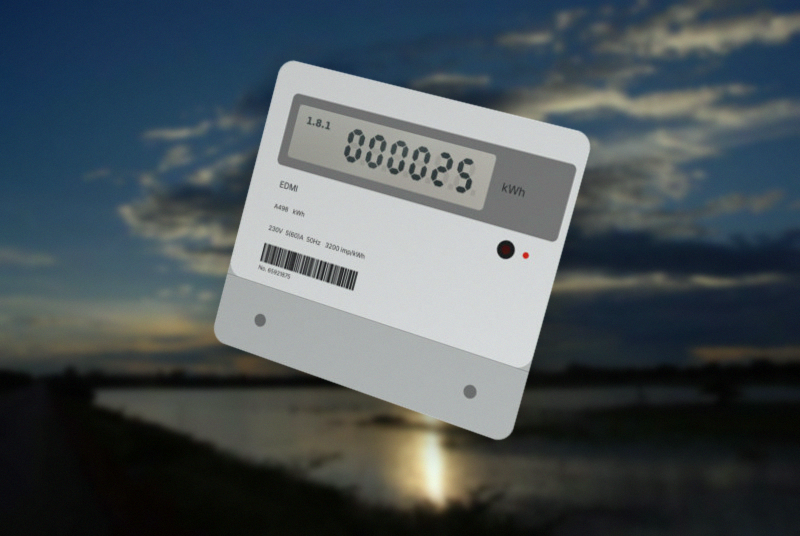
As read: 25; kWh
